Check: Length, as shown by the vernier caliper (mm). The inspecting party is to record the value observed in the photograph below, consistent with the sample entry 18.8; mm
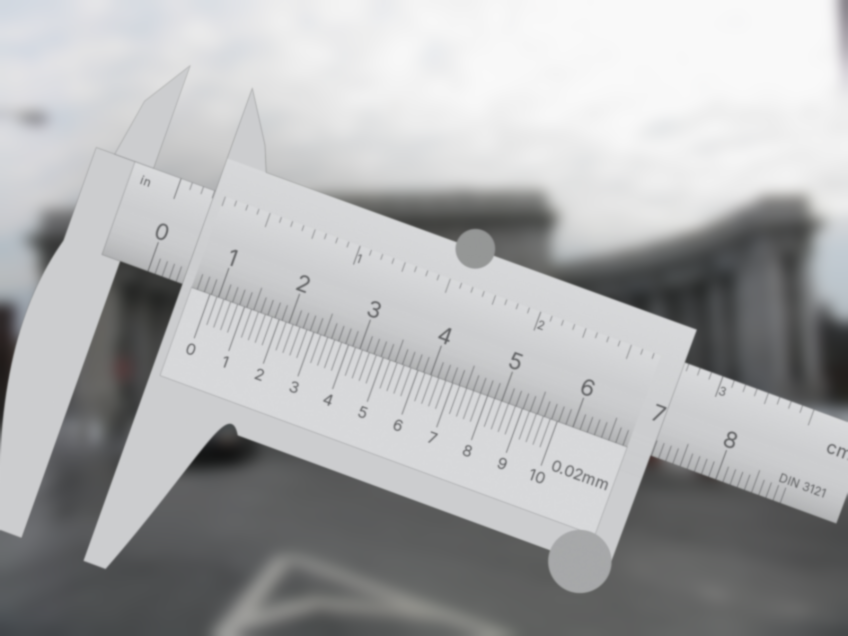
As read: 8.8; mm
